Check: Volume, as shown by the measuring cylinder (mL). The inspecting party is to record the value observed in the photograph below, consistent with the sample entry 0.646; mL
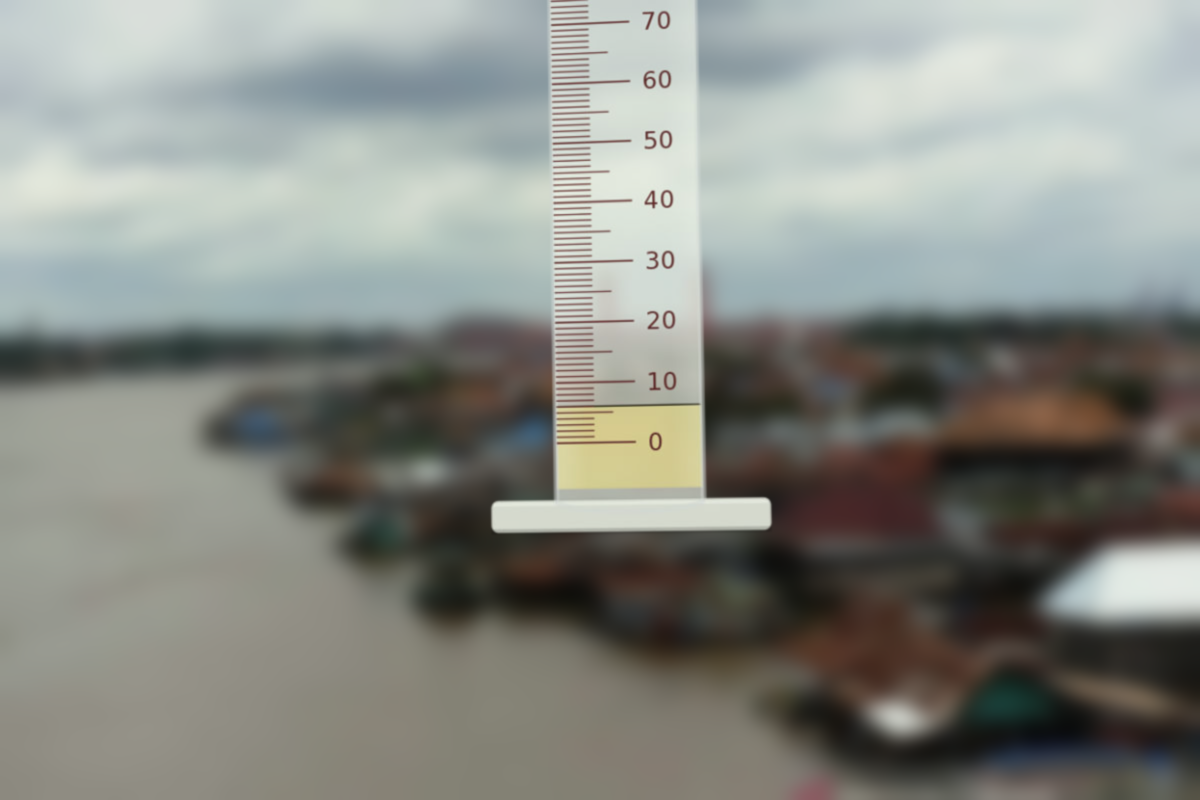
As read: 6; mL
